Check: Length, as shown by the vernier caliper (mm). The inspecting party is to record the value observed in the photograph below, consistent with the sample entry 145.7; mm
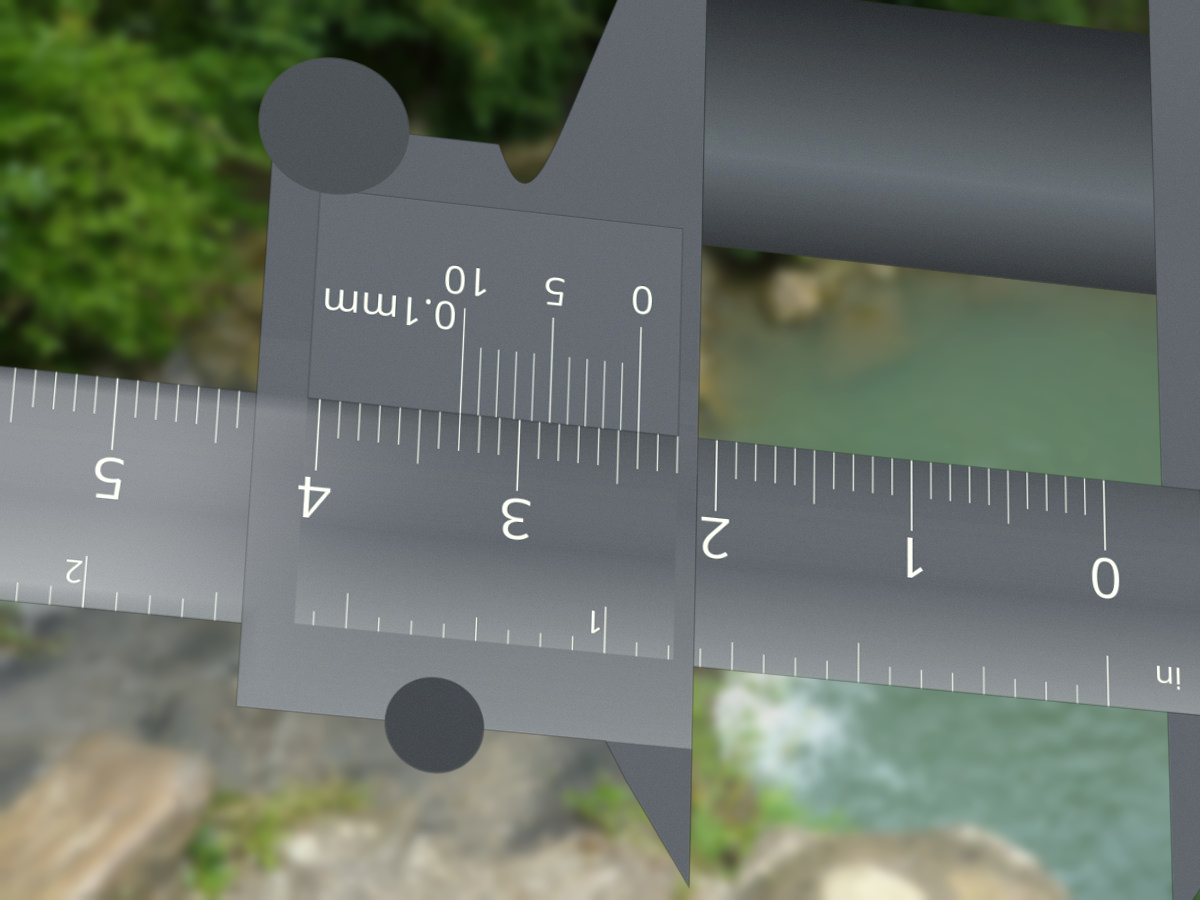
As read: 24.0; mm
